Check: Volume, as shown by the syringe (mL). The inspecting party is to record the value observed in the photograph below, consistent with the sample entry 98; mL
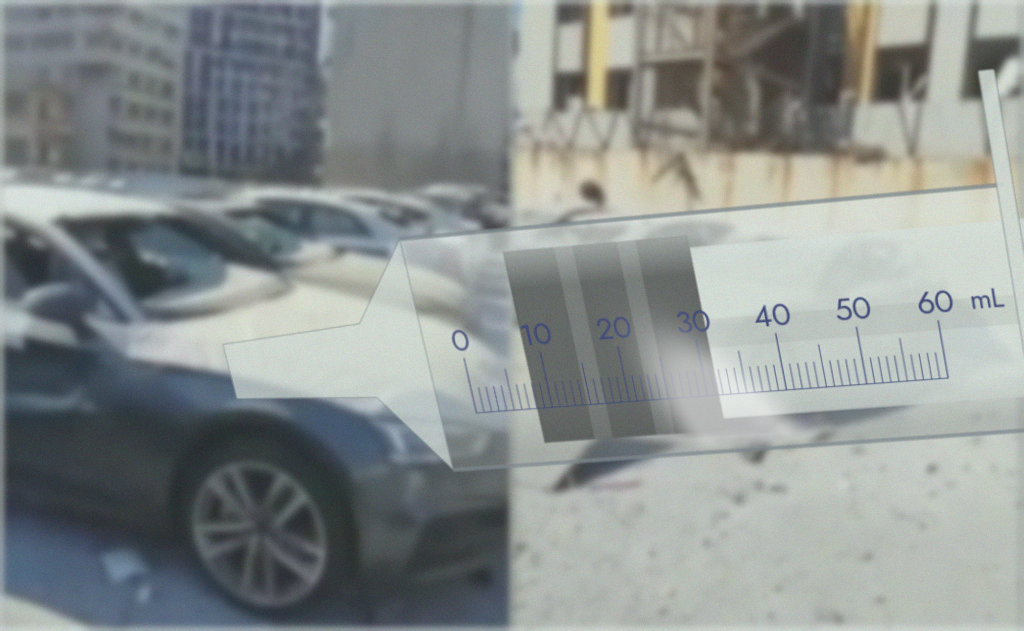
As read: 8; mL
